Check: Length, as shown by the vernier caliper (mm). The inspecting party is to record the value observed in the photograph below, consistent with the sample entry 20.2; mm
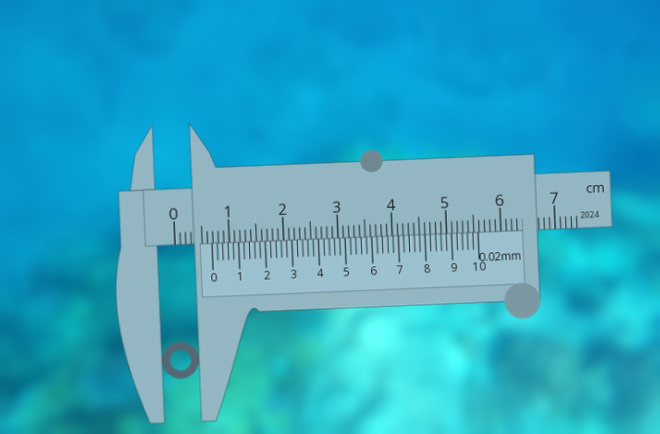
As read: 6.8; mm
